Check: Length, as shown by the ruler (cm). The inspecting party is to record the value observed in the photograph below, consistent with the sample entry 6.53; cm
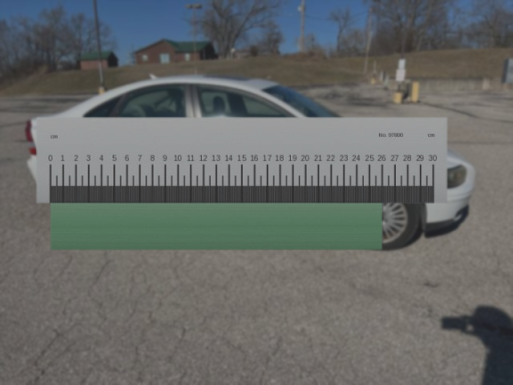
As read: 26; cm
